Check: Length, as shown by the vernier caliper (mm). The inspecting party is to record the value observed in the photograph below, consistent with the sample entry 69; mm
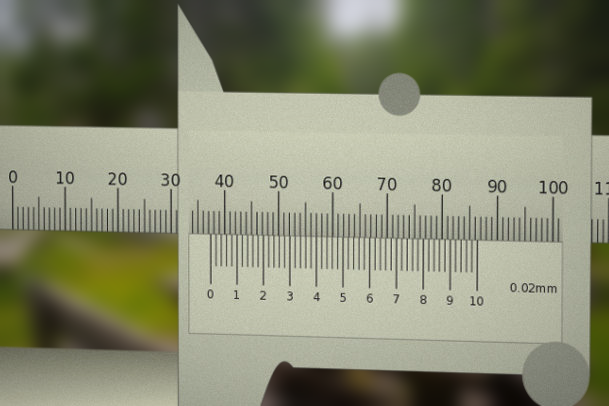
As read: 37.4; mm
